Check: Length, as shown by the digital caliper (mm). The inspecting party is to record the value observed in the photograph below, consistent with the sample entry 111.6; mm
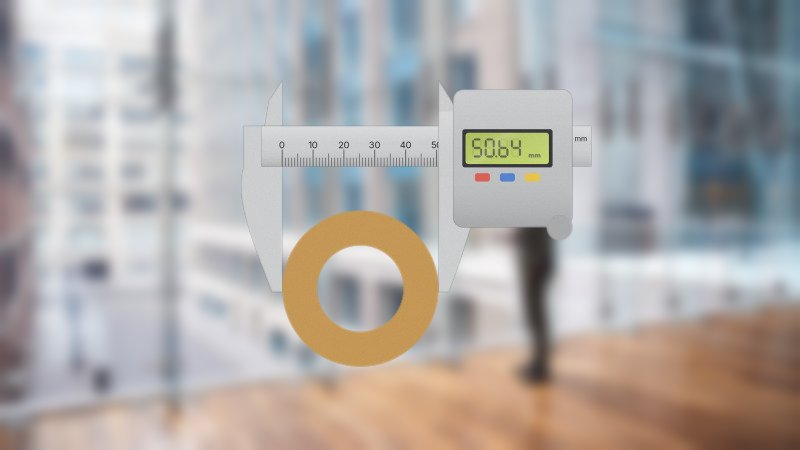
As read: 50.64; mm
